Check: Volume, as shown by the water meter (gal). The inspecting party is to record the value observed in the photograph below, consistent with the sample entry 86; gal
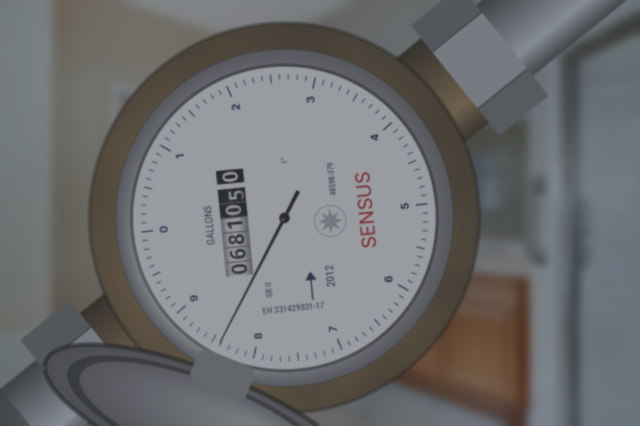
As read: 681048.4; gal
